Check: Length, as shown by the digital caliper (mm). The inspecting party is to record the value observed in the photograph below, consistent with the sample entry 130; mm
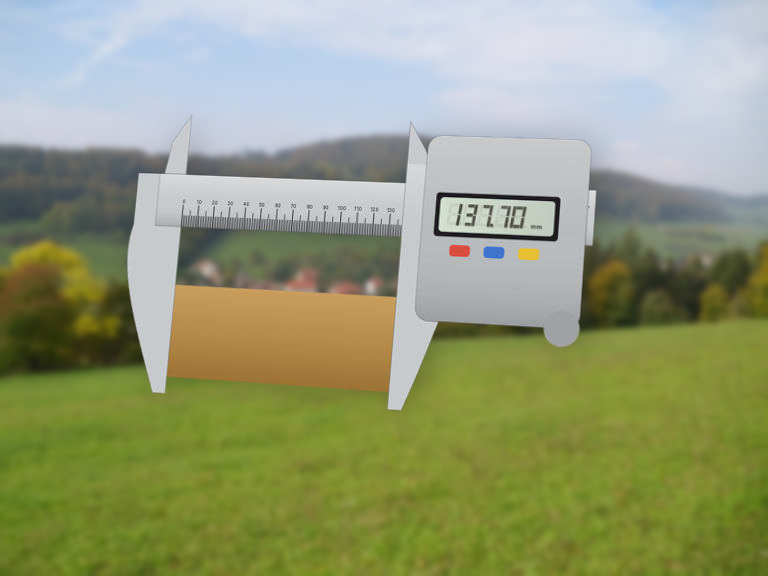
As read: 137.70; mm
